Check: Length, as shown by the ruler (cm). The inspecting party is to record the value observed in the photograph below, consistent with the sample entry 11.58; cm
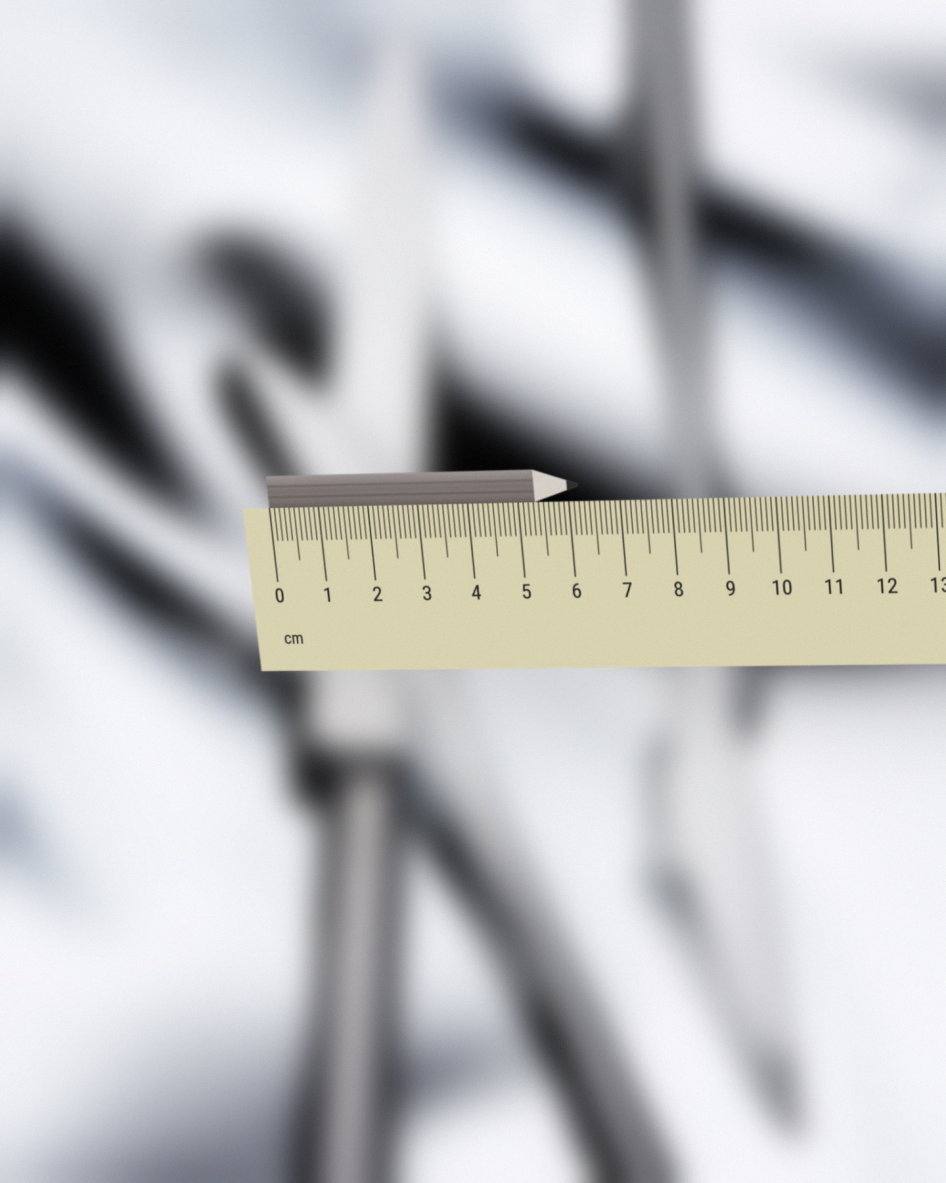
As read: 6.2; cm
